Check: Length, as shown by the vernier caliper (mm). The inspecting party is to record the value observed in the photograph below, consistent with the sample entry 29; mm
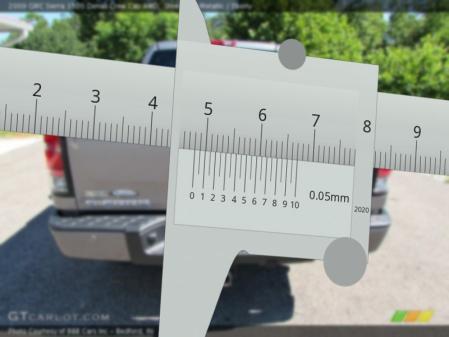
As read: 48.0; mm
